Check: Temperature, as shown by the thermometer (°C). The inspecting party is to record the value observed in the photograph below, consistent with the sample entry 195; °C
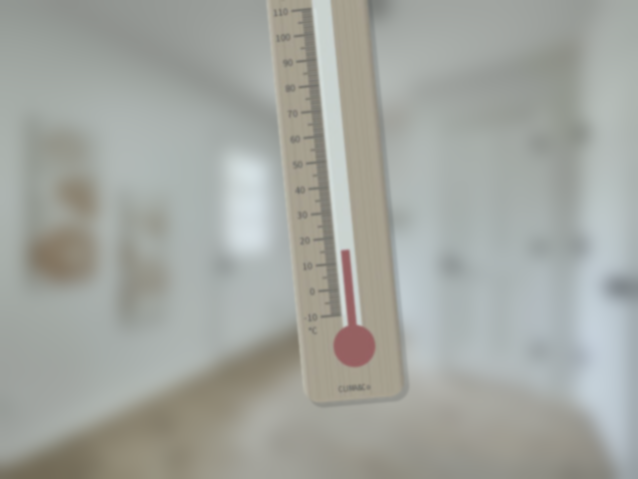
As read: 15; °C
